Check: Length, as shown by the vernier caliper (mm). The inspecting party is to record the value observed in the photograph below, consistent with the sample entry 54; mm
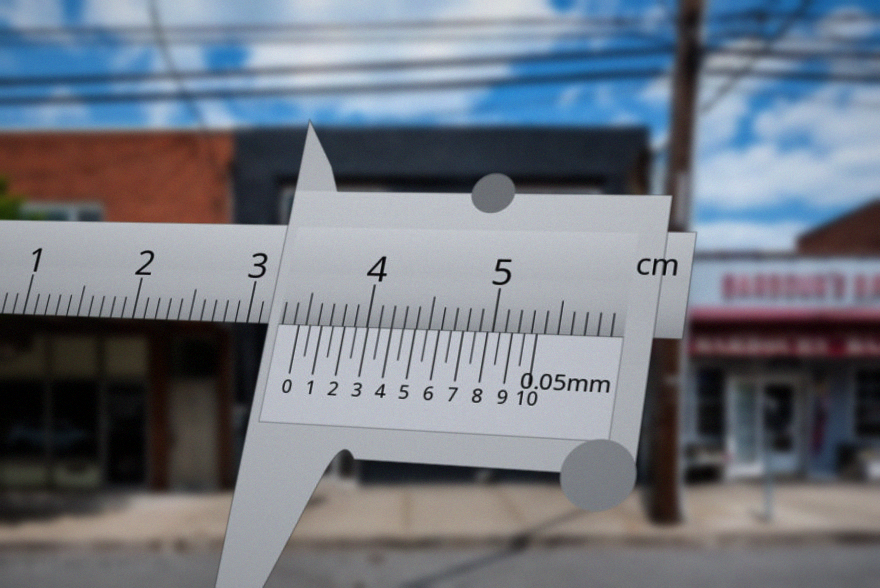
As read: 34.4; mm
